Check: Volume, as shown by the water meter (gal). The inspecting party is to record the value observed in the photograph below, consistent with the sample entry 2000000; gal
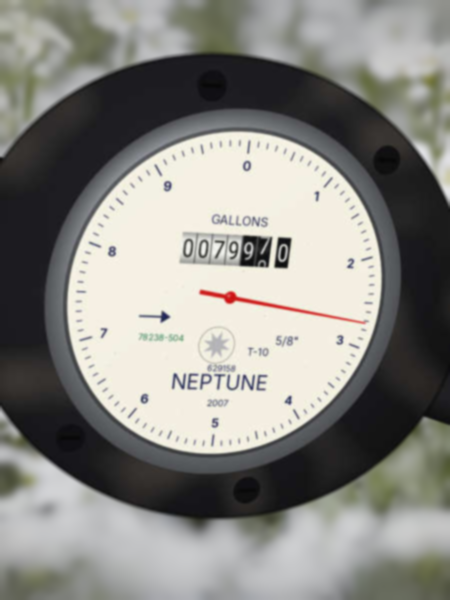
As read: 79972.7; gal
